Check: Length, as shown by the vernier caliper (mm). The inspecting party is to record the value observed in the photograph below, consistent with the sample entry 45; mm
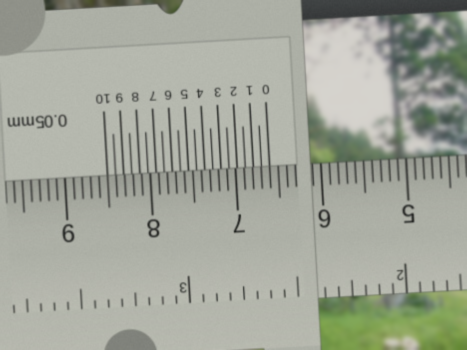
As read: 66.0; mm
